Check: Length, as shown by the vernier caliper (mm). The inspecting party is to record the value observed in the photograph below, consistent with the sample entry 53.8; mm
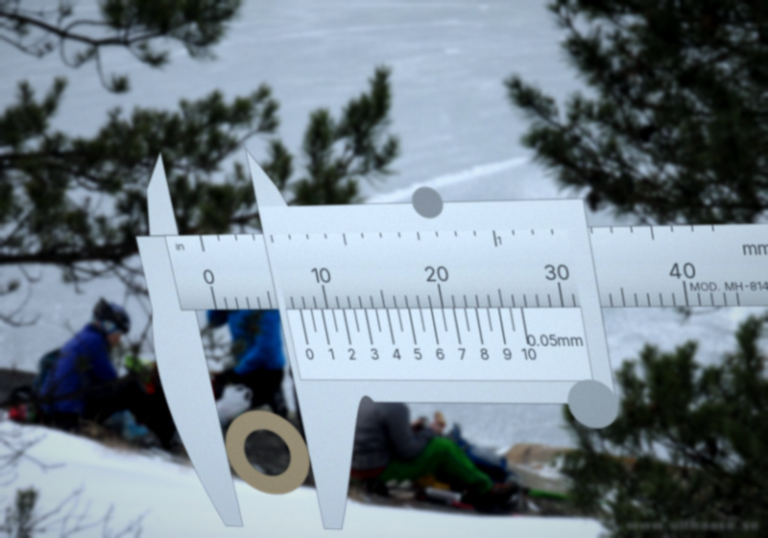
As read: 7.6; mm
